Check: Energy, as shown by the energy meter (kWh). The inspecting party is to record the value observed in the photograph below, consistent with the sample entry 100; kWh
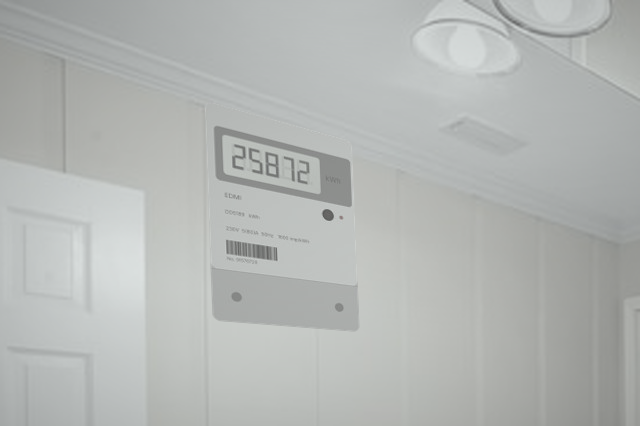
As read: 25872; kWh
